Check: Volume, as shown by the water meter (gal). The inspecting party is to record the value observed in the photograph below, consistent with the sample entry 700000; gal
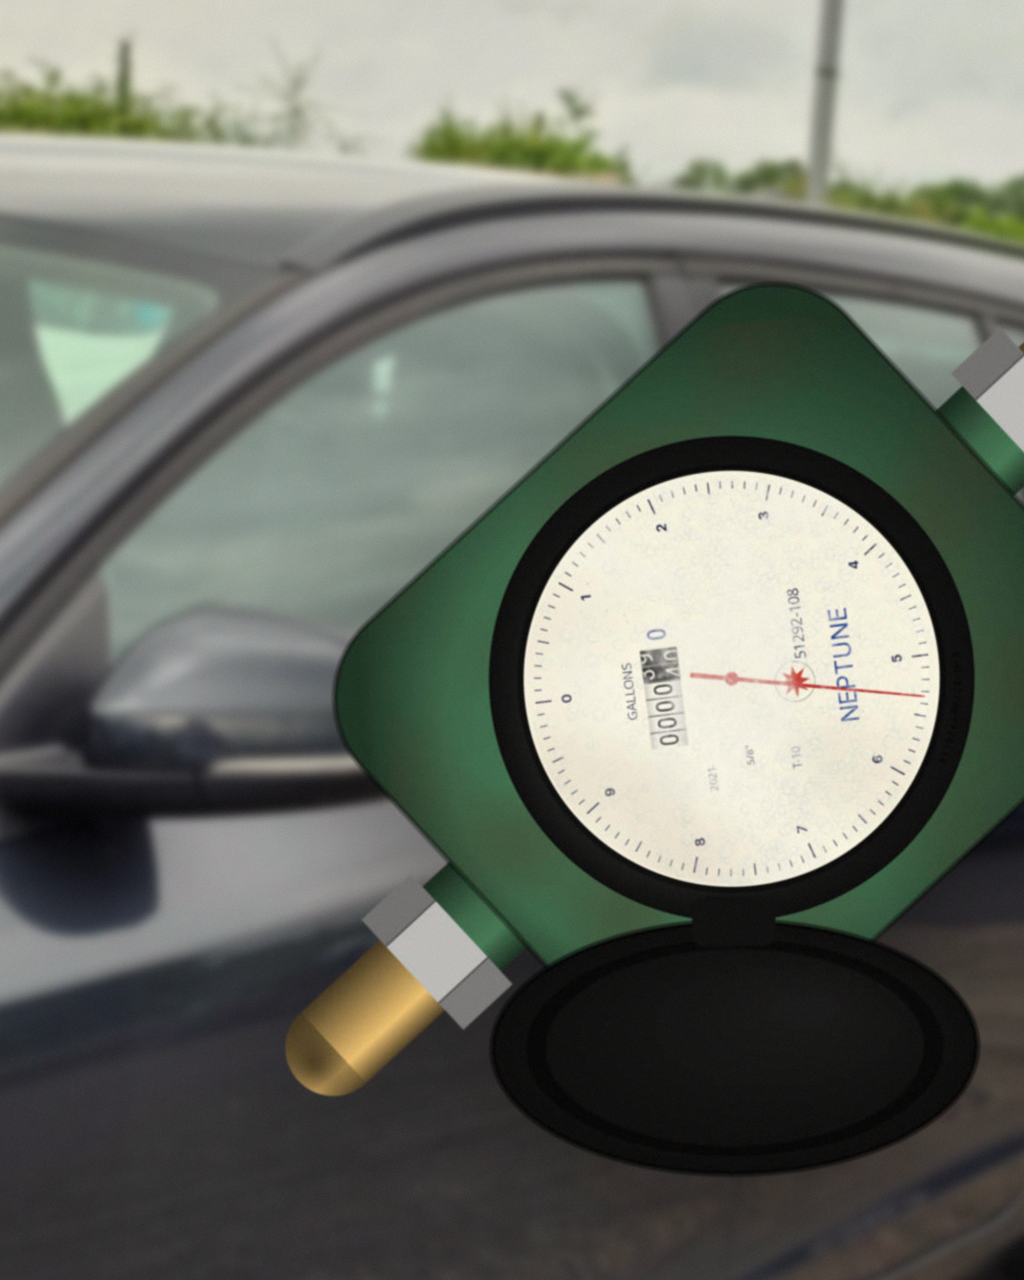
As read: 395.3; gal
